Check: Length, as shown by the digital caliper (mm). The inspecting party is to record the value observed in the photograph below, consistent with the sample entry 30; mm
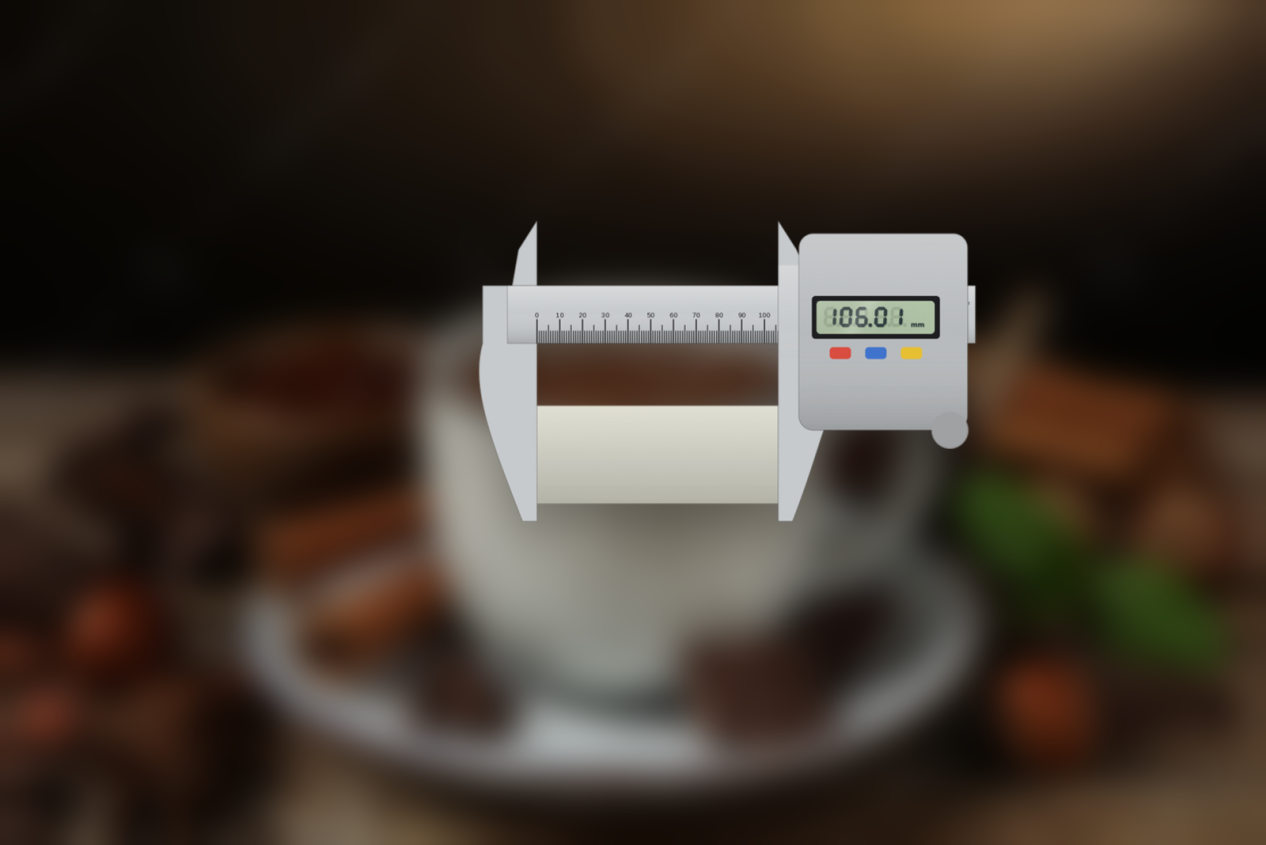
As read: 106.01; mm
